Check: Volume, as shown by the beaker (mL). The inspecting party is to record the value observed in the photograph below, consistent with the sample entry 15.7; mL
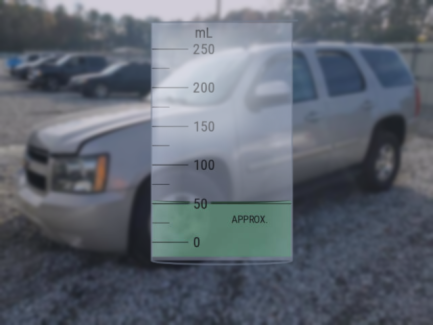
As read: 50; mL
